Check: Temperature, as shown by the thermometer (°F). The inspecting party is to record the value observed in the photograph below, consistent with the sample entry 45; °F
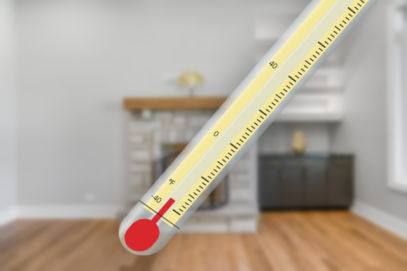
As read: -36; °F
